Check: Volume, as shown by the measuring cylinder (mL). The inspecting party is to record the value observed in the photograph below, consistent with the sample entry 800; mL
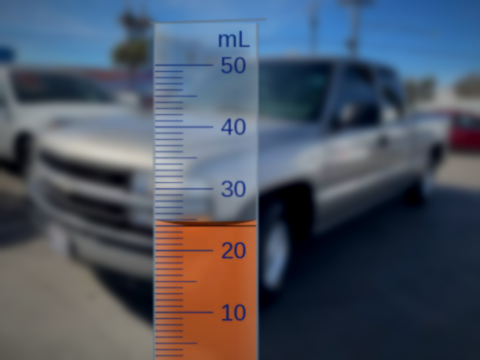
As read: 24; mL
